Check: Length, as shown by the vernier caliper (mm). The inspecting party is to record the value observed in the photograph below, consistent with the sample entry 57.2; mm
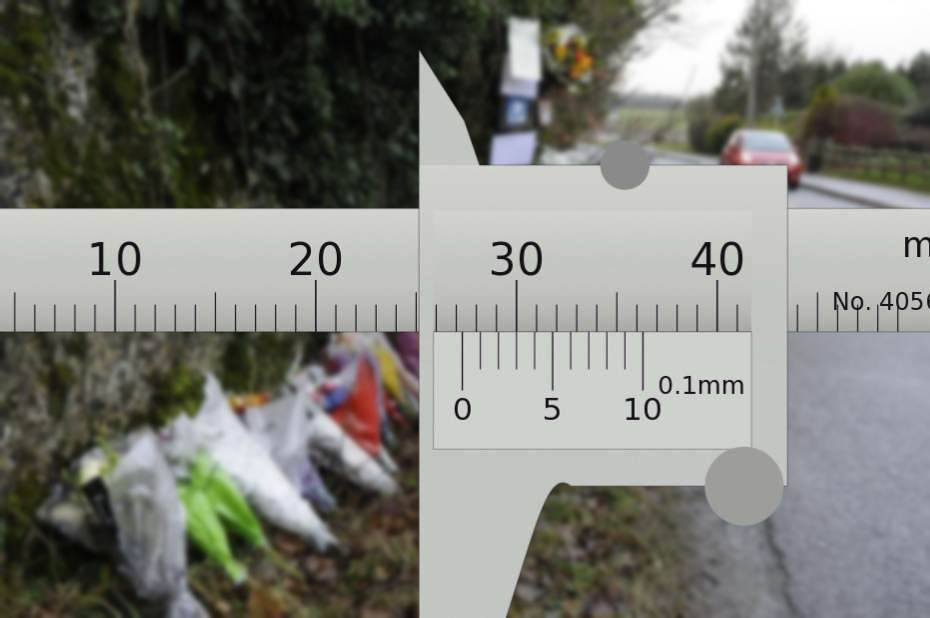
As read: 27.3; mm
